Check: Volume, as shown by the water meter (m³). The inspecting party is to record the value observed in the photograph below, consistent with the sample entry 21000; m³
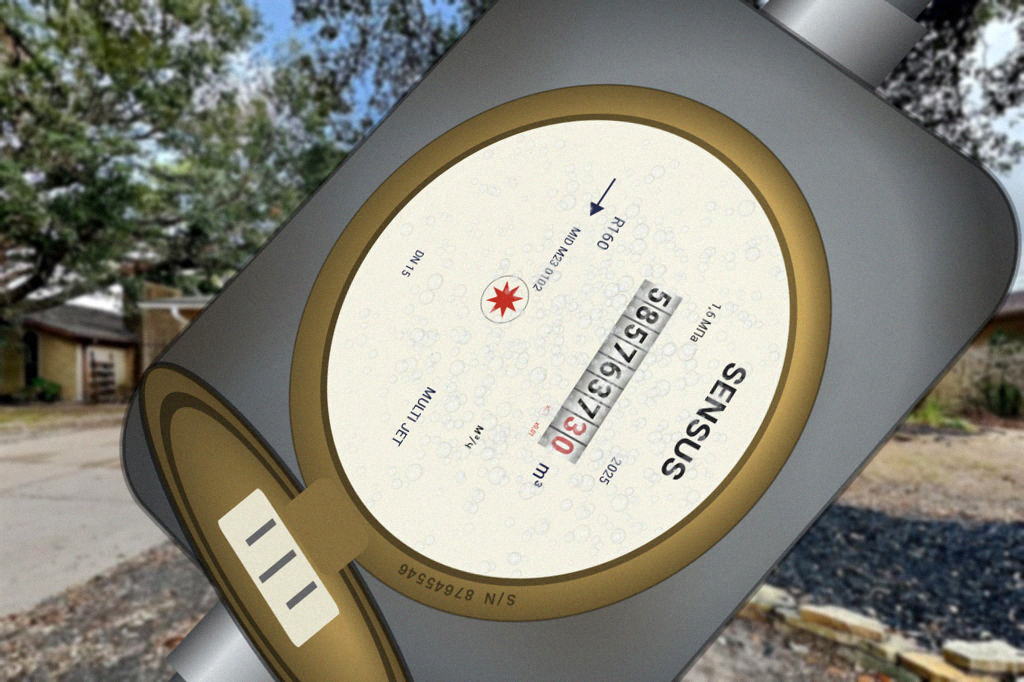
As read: 5857637.30; m³
